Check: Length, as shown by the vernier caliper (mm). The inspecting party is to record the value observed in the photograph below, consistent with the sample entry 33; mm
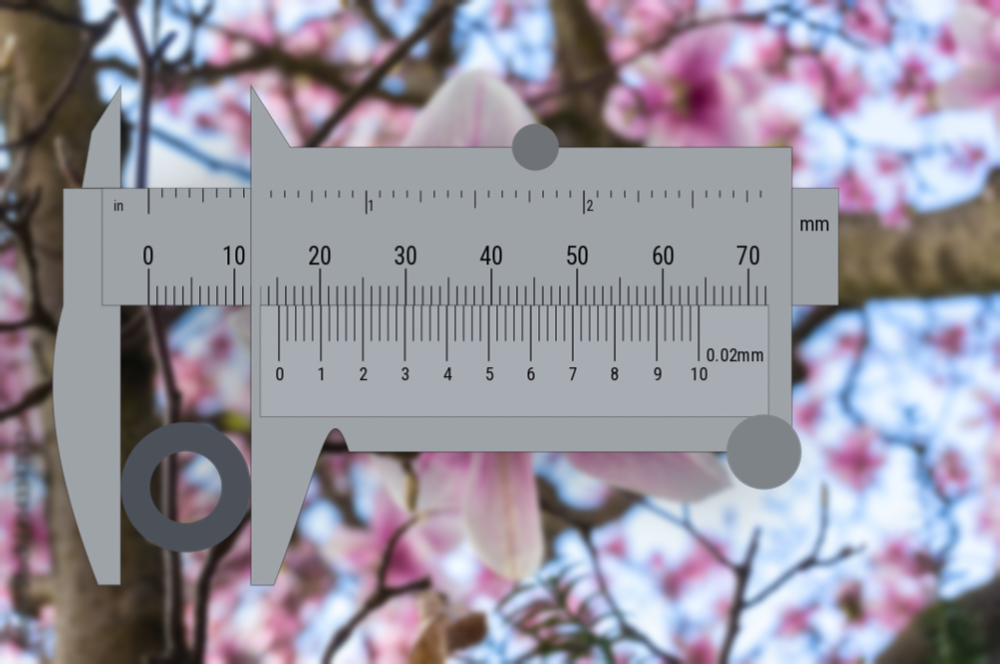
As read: 15.2; mm
